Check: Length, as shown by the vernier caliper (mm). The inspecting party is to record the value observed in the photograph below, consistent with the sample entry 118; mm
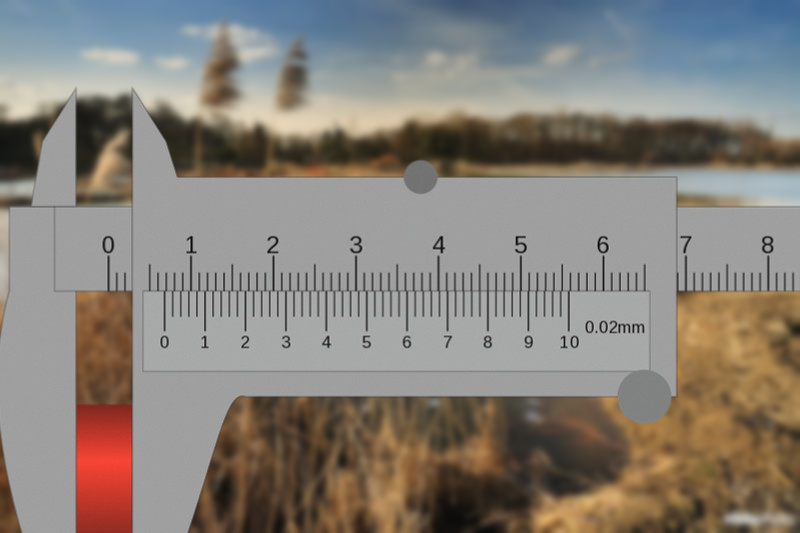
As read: 6.8; mm
